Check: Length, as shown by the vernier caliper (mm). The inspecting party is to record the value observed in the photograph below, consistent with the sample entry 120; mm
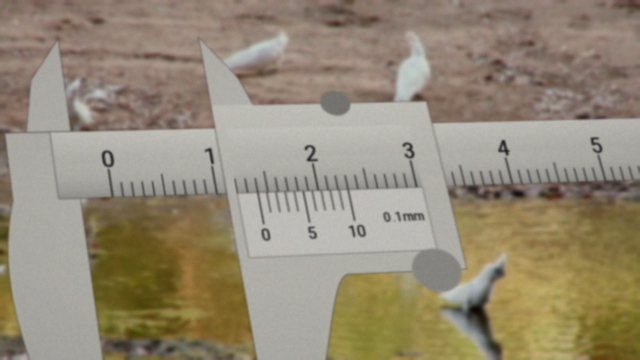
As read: 14.0; mm
